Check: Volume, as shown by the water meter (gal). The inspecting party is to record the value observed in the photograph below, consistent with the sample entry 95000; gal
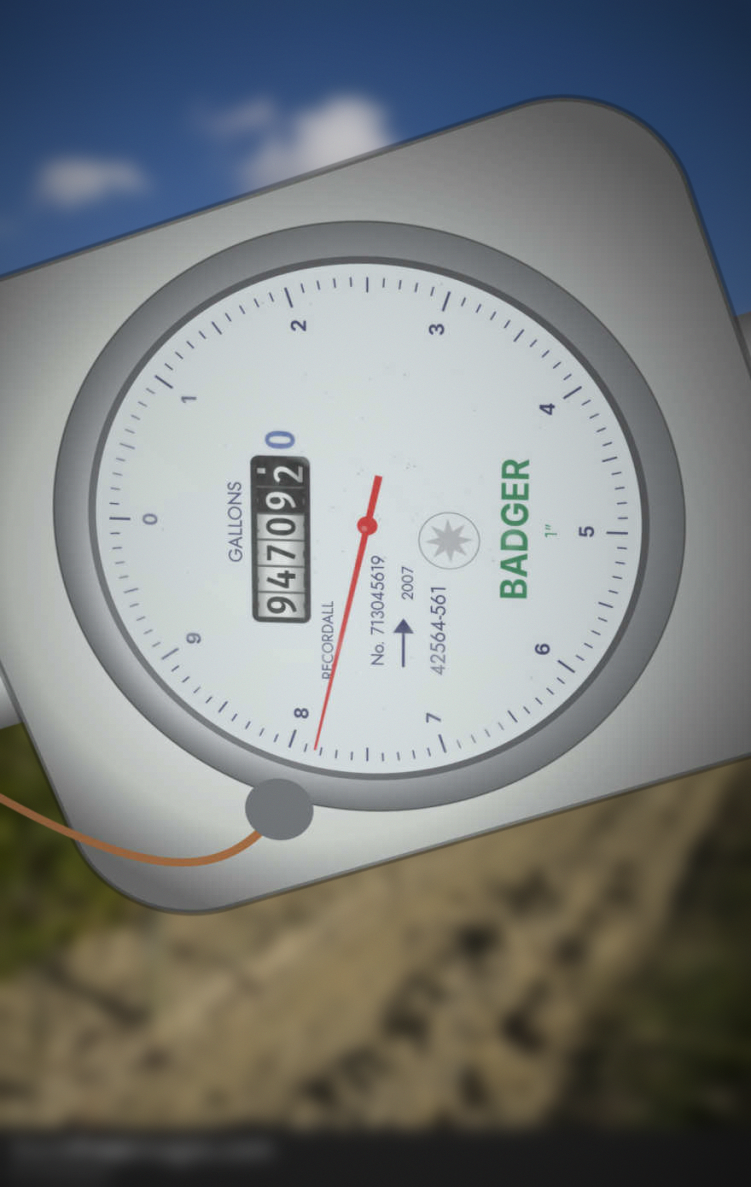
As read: 9470917.8; gal
